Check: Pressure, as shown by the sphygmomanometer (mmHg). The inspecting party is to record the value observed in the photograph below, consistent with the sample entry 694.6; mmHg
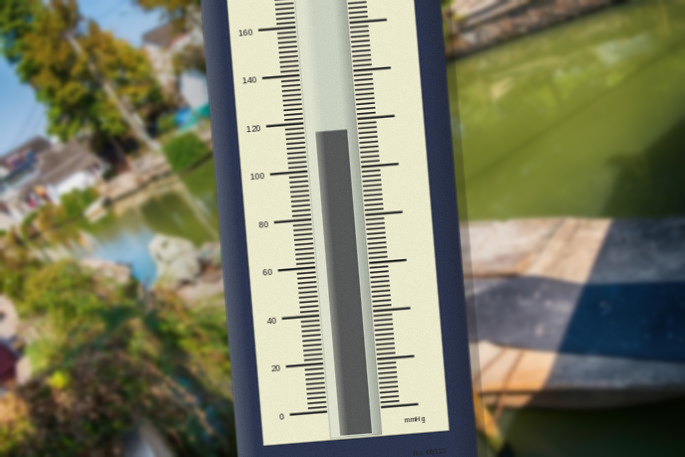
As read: 116; mmHg
